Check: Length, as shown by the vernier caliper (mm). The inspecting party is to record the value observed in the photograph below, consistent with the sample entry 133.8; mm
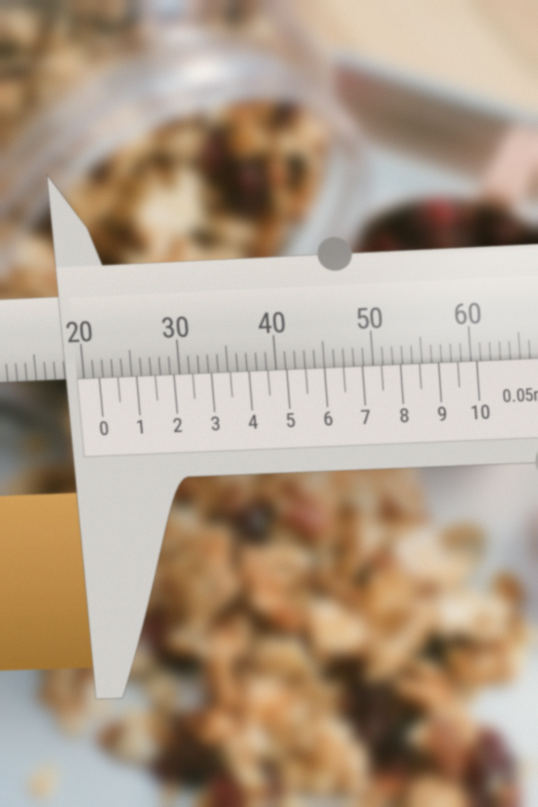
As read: 21.6; mm
